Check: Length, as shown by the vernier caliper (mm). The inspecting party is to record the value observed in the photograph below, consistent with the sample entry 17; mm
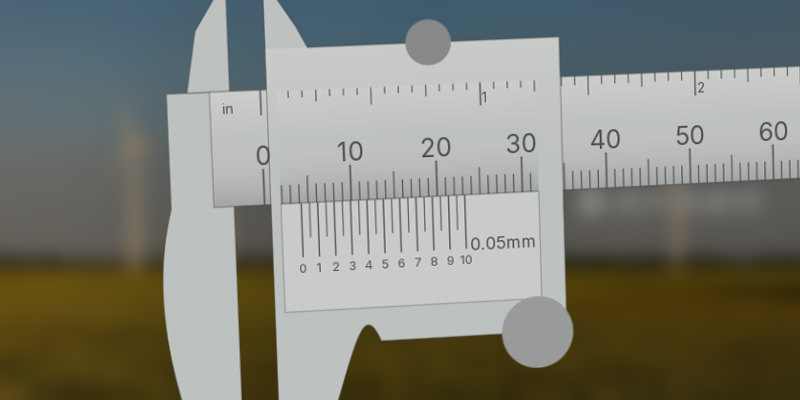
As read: 4.2; mm
